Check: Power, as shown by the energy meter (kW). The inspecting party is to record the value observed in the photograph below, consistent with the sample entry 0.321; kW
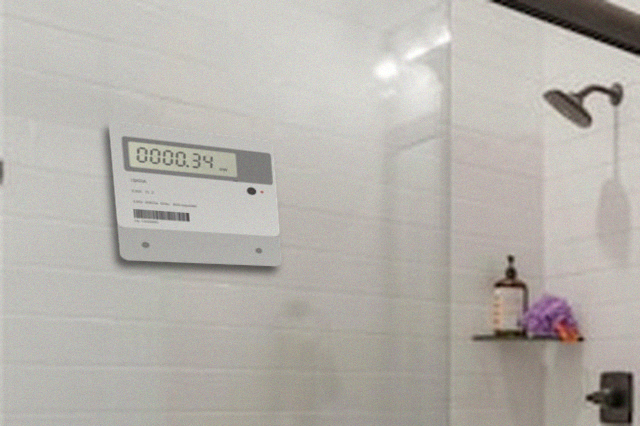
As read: 0.34; kW
